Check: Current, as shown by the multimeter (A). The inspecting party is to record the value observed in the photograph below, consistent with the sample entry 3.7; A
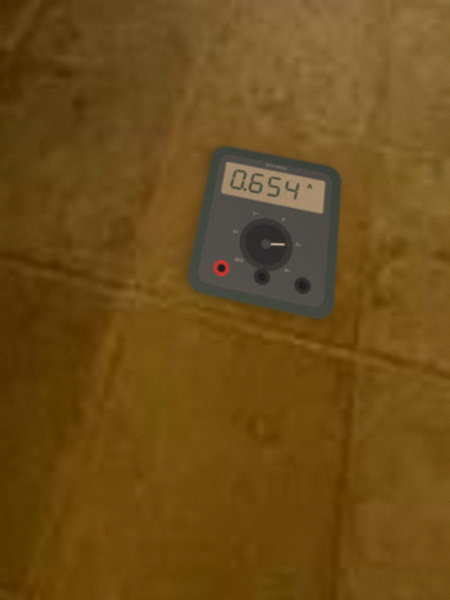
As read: 0.654; A
